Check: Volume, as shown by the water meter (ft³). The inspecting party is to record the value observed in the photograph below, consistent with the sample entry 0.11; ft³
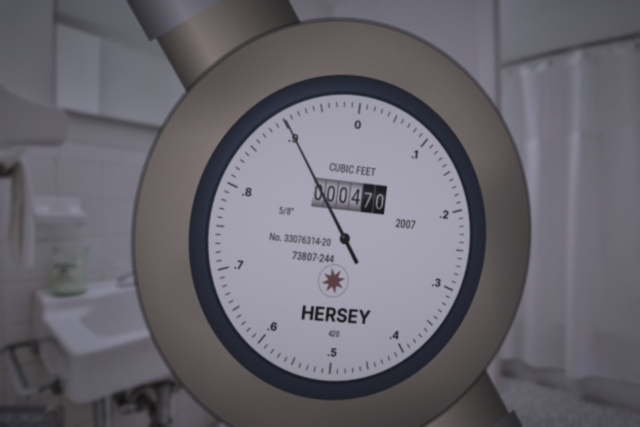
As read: 469.90; ft³
